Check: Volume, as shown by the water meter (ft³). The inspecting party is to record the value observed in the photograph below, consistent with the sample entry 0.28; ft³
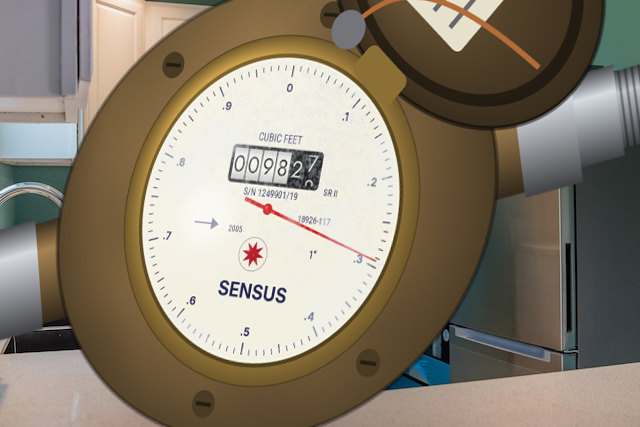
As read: 9827.29; ft³
